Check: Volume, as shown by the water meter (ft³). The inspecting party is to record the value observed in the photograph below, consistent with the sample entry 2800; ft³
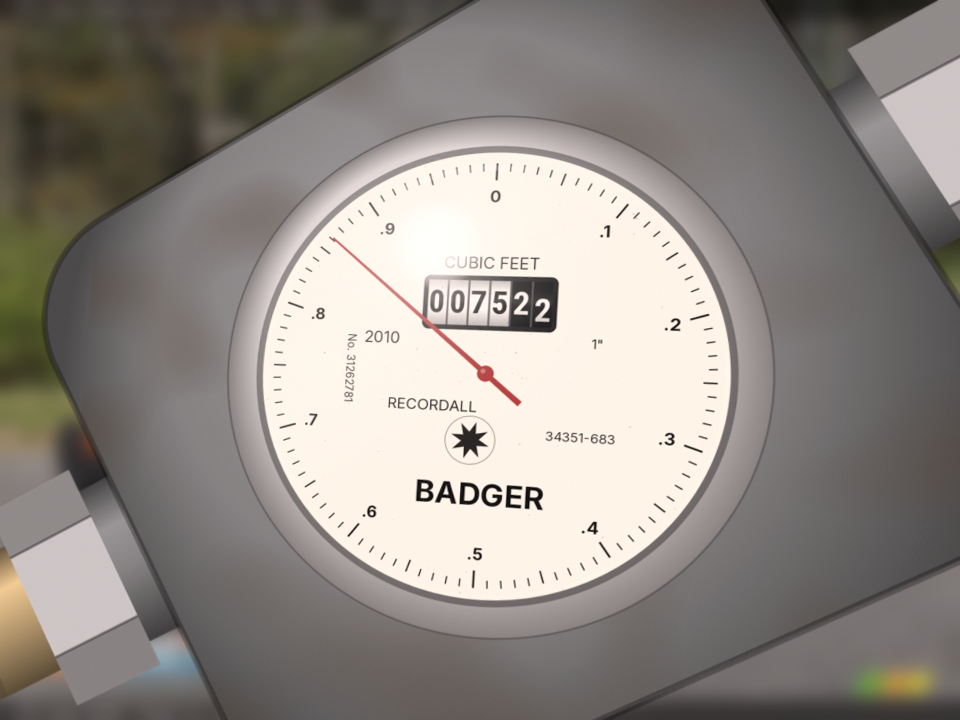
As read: 7521.86; ft³
